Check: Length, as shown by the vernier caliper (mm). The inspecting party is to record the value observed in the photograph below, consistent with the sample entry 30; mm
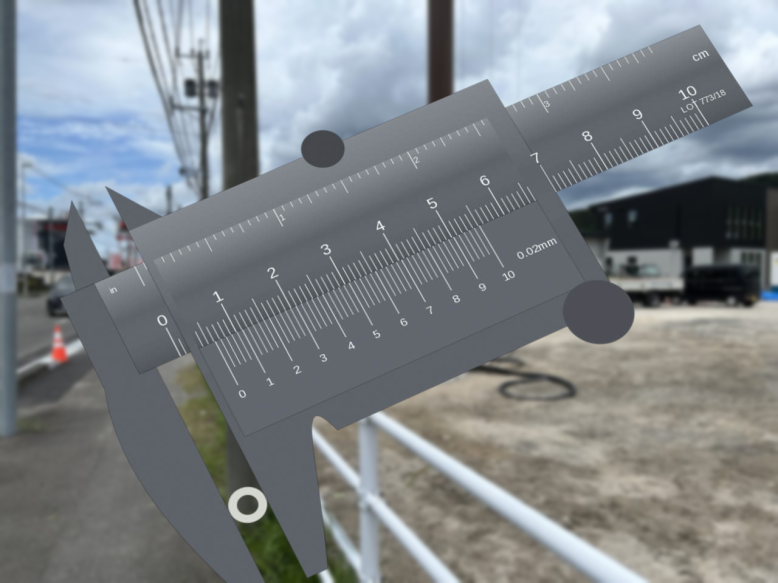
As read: 6.2; mm
